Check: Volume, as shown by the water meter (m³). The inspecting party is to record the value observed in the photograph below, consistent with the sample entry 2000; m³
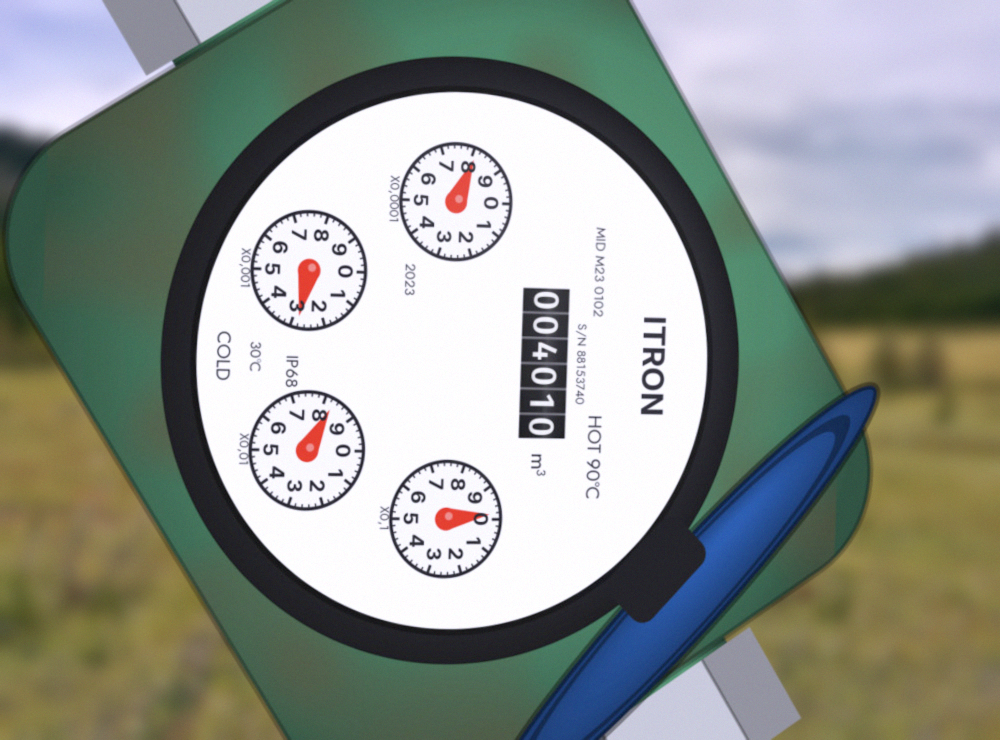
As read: 4009.9828; m³
